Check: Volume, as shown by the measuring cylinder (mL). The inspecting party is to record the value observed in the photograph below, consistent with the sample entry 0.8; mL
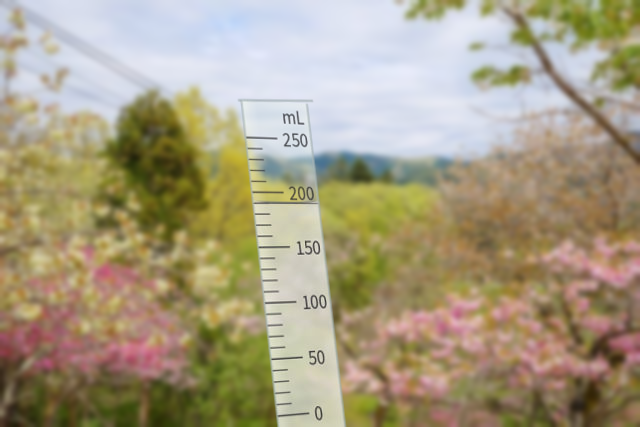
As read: 190; mL
